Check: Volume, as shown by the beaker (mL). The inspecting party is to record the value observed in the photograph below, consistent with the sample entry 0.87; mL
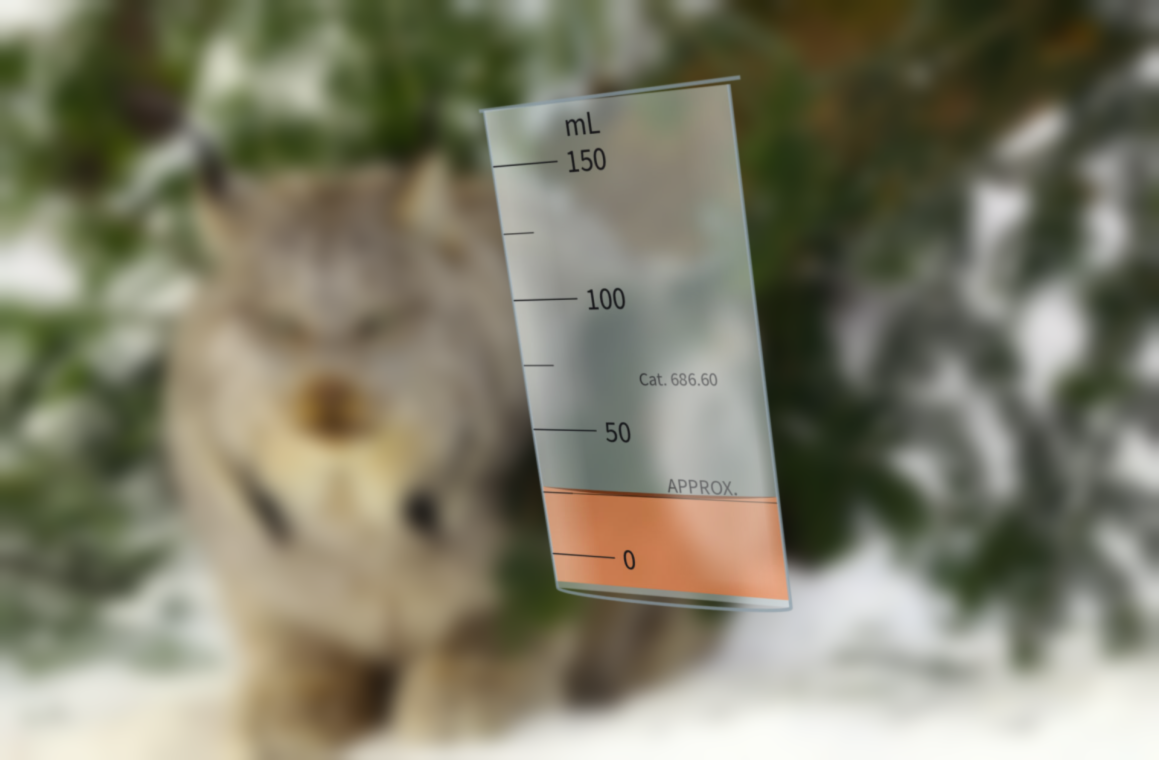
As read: 25; mL
